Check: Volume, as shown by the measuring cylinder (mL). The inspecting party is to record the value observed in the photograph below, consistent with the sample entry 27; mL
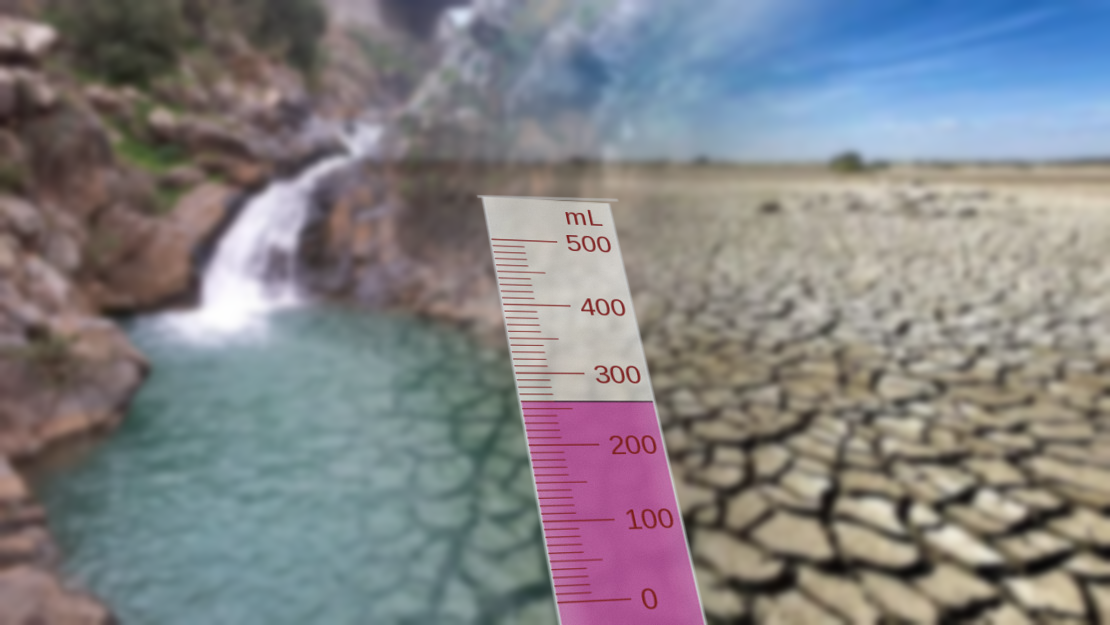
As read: 260; mL
